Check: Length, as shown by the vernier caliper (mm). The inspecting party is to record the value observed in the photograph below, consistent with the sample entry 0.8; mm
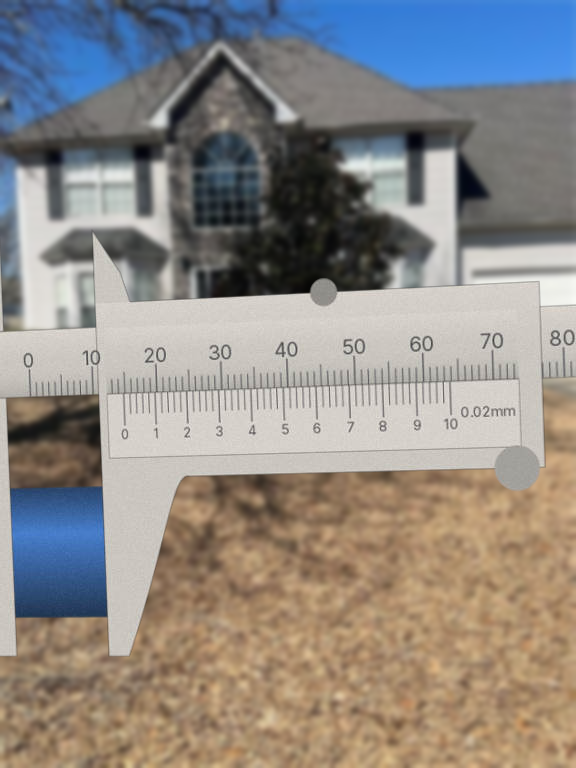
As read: 14.8; mm
